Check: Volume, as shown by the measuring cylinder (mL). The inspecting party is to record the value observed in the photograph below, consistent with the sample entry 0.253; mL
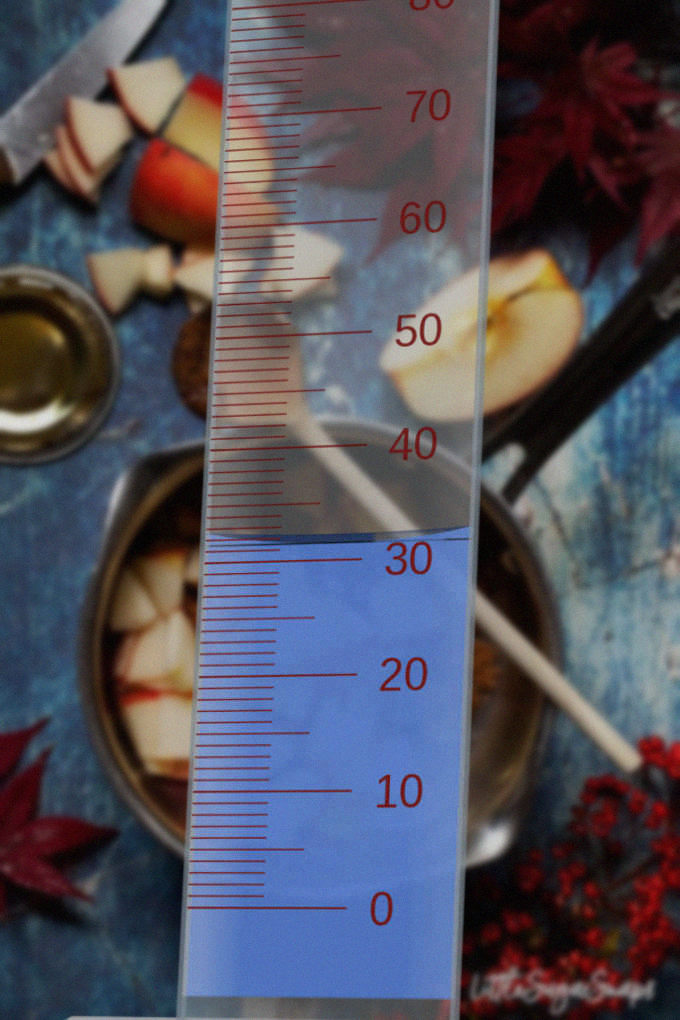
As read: 31.5; mL
